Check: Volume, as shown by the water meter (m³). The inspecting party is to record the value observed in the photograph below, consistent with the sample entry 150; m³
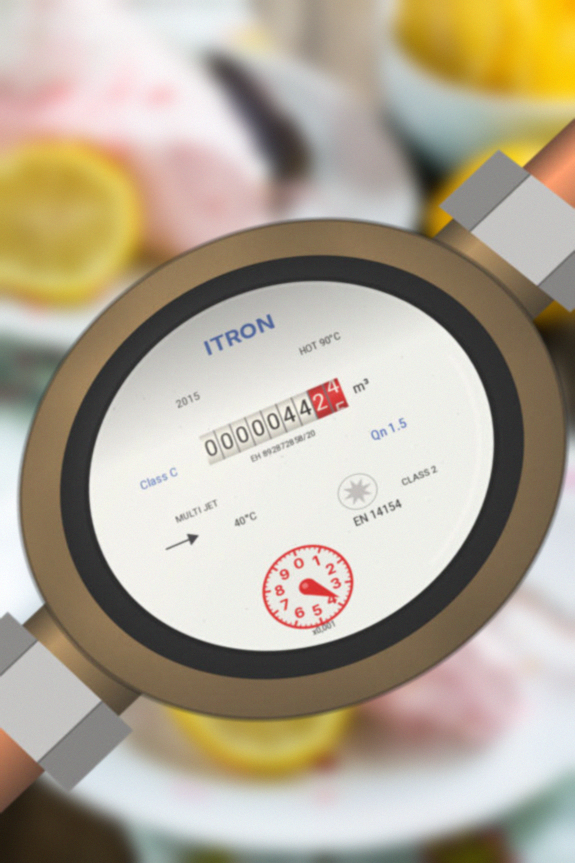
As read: 44.243; m³
